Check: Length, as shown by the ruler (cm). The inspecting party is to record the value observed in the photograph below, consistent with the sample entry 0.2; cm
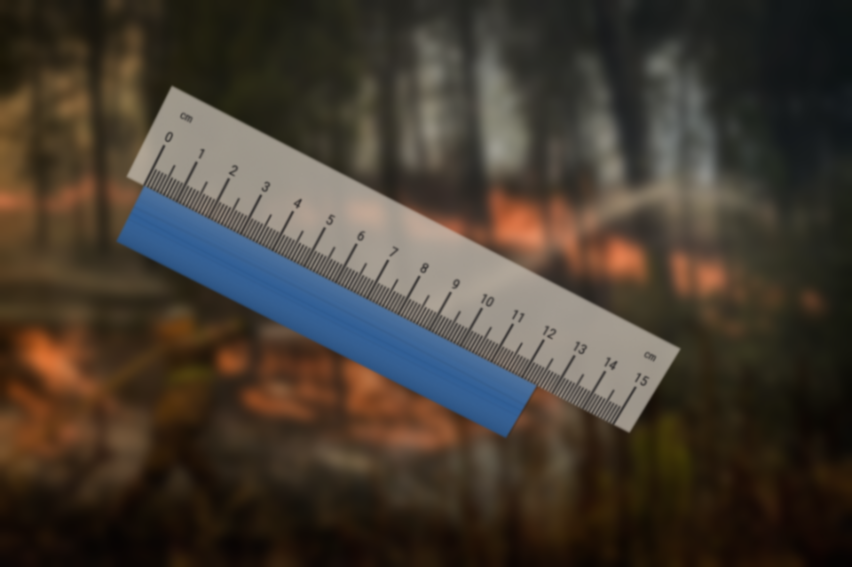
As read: 12.5; cm
